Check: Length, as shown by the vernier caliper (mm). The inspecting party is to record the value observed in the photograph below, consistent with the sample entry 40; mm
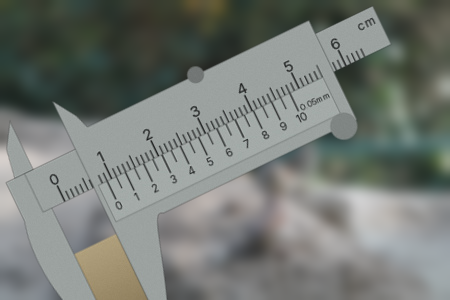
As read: 9.0; mm
